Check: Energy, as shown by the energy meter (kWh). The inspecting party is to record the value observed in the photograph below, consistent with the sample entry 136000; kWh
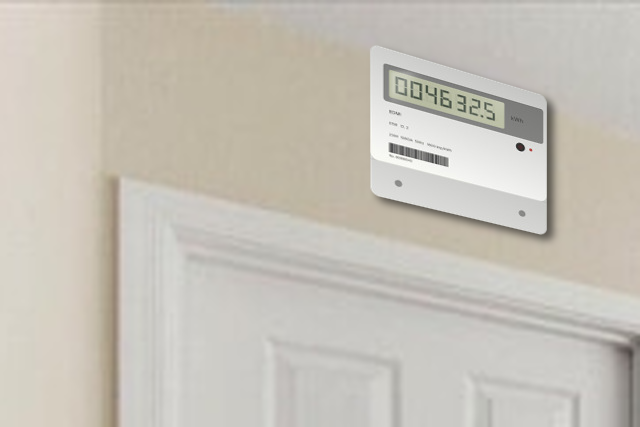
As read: 4632.5; kWh
